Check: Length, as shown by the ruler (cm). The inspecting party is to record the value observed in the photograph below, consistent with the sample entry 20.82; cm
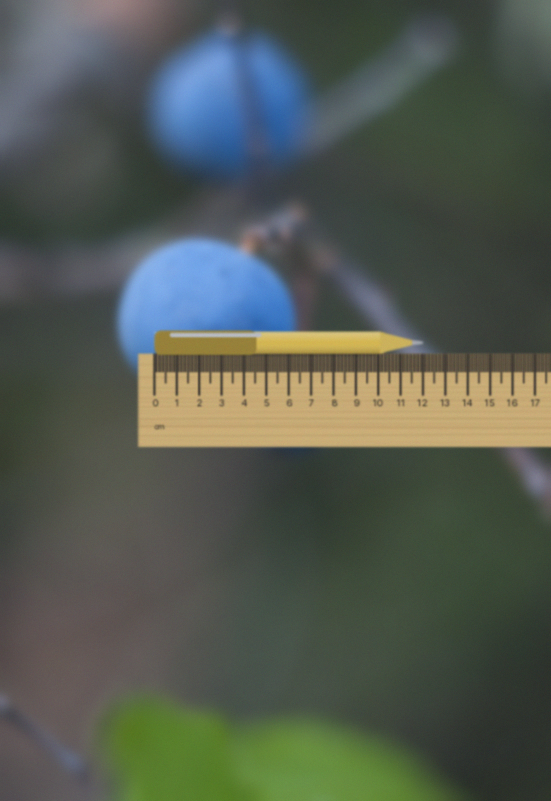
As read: 12; cm
